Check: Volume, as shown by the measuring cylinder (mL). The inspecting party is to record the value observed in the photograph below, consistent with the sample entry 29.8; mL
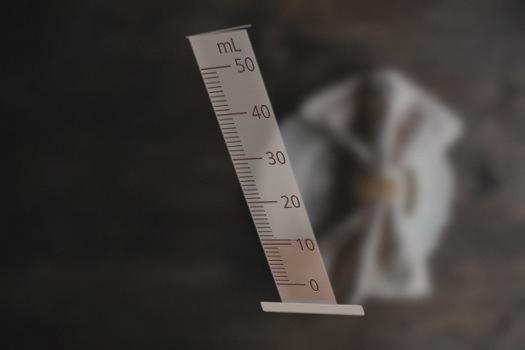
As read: 11; mL
